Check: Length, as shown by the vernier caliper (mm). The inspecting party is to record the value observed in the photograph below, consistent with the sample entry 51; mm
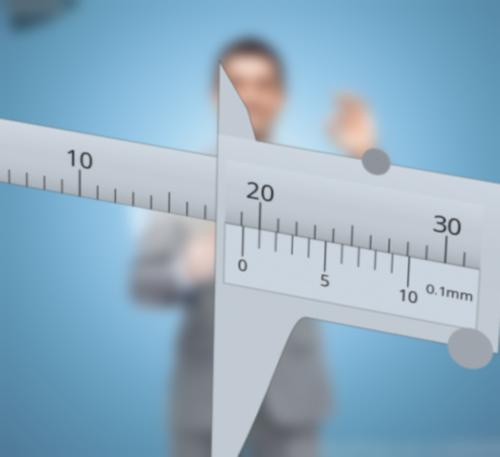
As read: 19.1; mm
